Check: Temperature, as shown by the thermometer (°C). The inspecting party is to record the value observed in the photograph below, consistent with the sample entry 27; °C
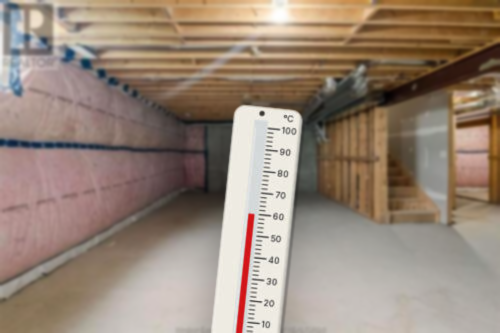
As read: 60; °C
